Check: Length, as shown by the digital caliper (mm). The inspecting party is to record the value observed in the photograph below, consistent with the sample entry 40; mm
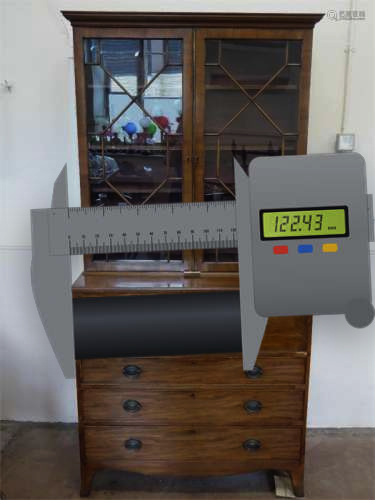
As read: 122.43; mm
